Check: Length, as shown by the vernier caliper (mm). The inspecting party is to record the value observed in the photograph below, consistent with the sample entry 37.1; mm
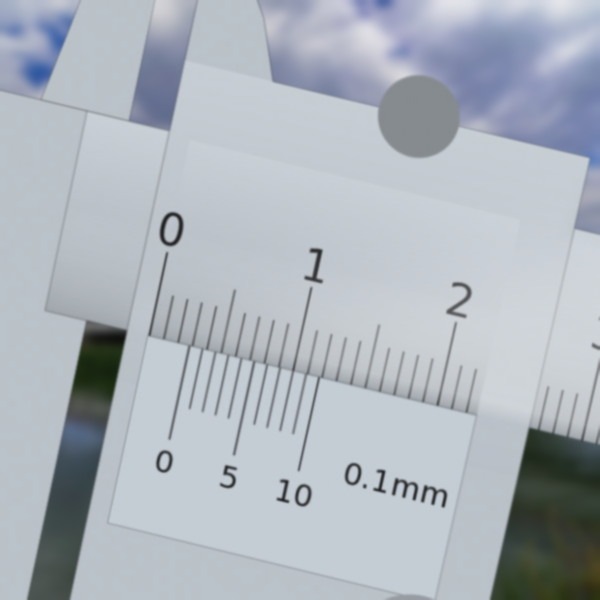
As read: 2.8; mm
